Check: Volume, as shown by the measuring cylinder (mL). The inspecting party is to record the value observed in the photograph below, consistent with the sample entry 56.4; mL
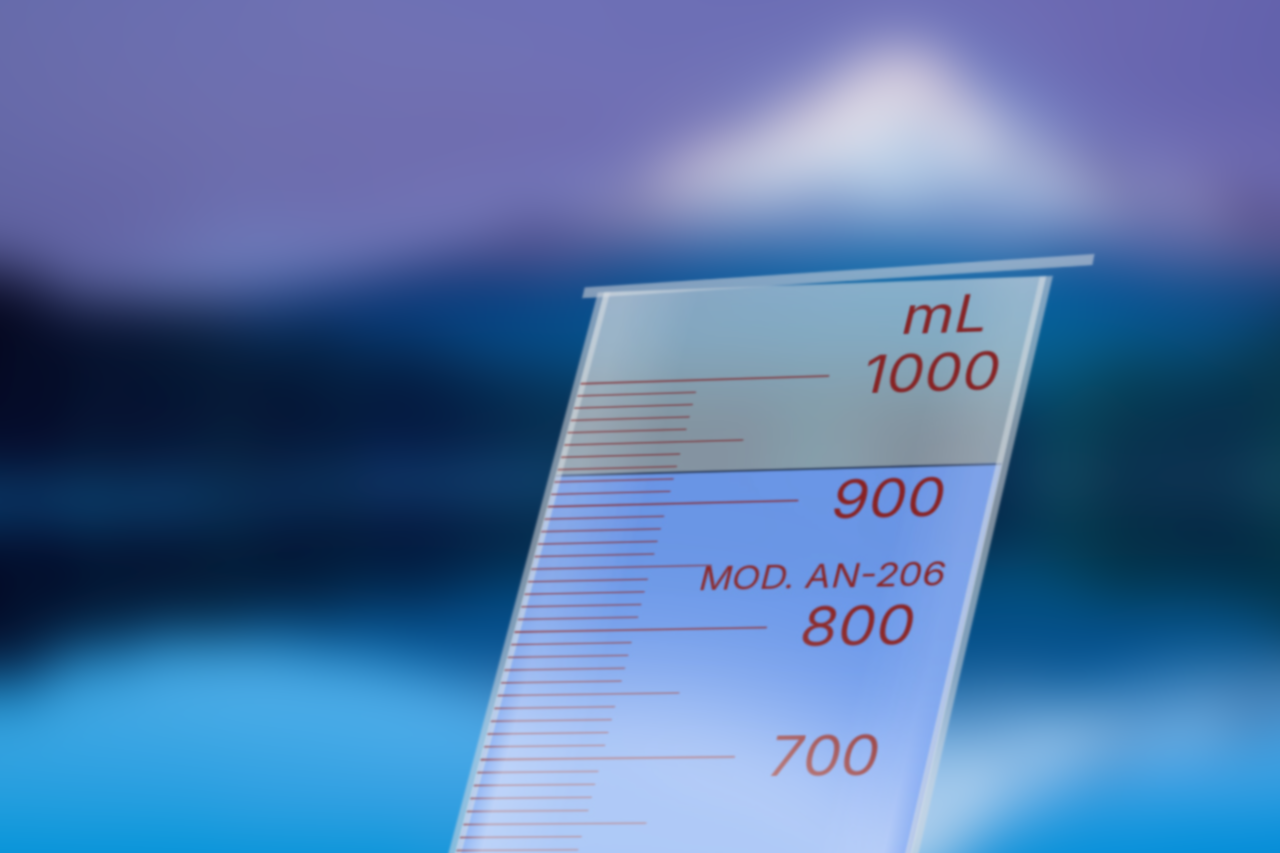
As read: 925; mL
